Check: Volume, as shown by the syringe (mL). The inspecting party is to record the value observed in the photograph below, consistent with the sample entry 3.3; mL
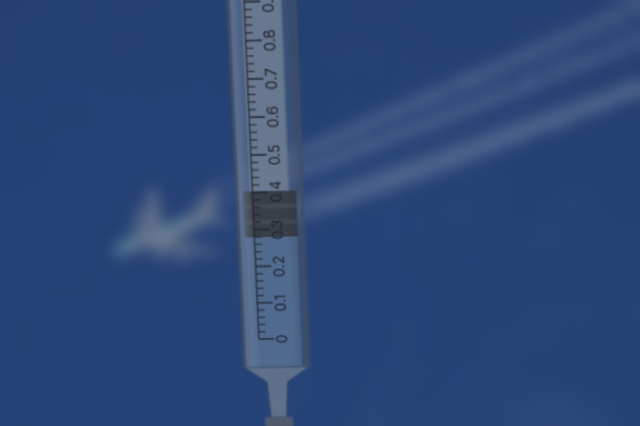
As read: 0.28; mL
